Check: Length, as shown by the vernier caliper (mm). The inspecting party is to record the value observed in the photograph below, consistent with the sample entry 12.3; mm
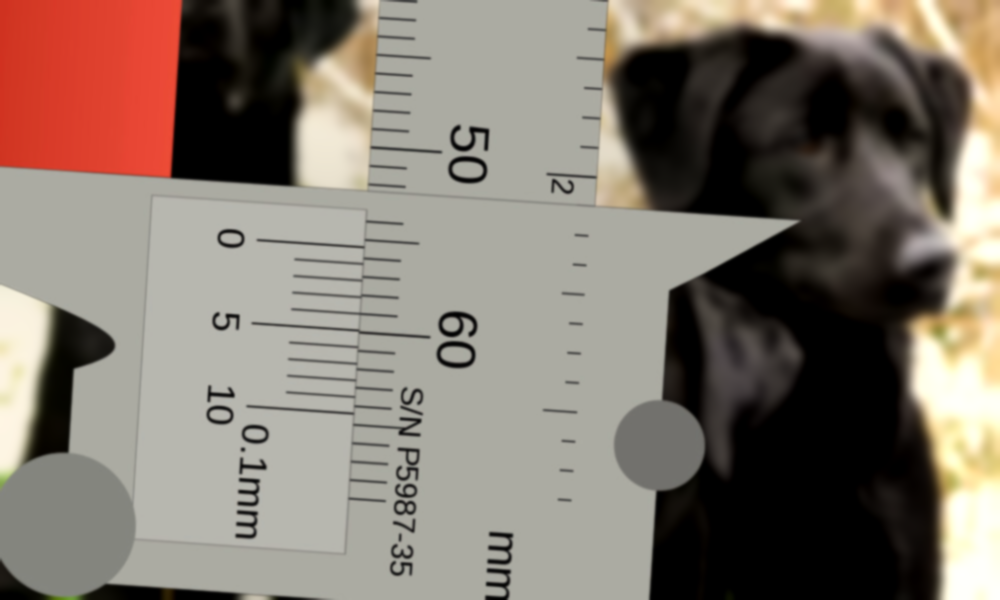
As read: 55.4; mm
